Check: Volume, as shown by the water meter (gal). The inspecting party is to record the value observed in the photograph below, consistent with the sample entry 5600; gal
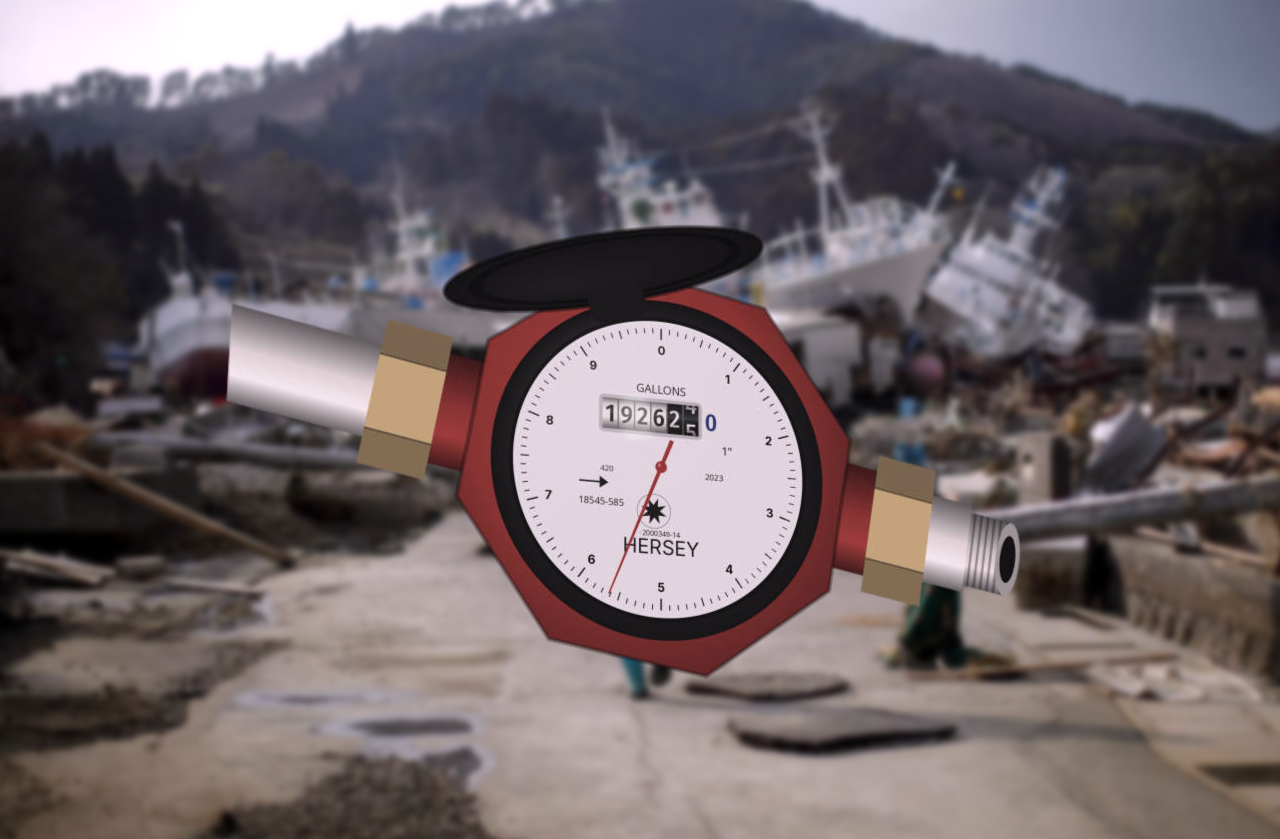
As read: 1926245.6; gal
